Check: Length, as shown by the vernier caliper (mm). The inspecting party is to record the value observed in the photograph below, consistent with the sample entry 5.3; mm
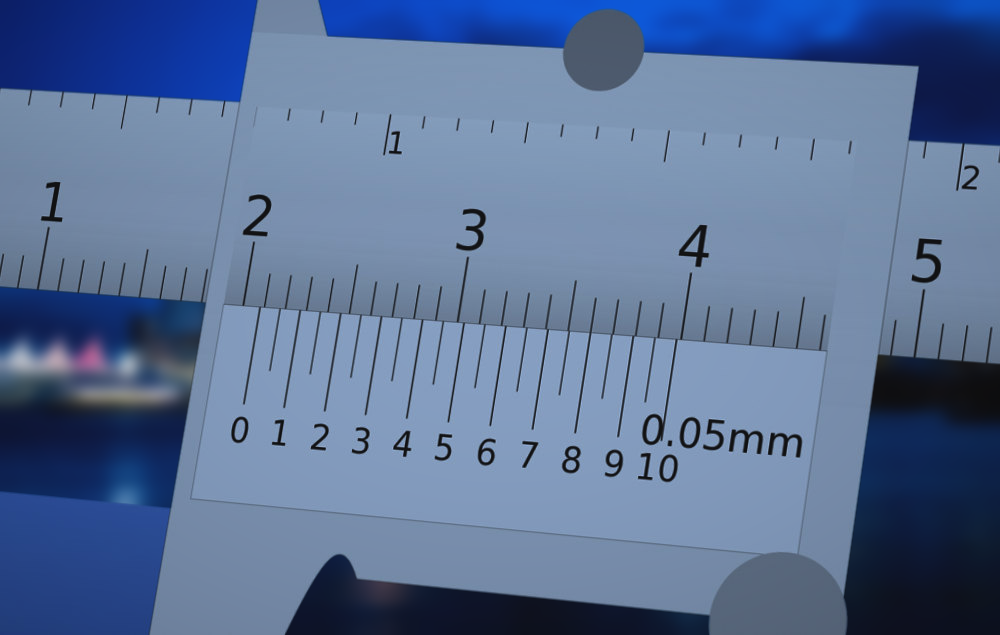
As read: 20.8; mm
